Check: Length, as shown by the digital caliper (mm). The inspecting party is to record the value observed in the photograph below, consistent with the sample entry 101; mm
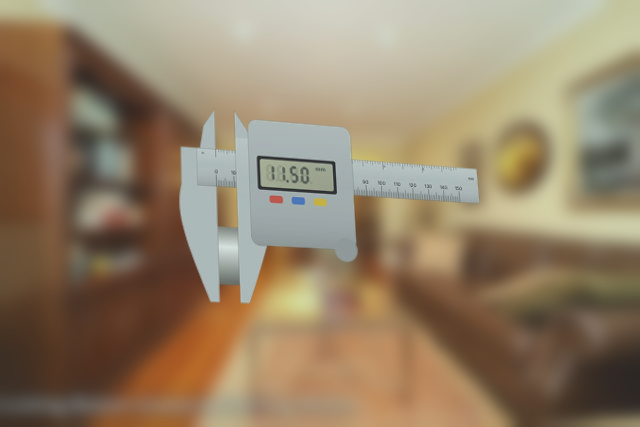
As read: 11.50; mm
